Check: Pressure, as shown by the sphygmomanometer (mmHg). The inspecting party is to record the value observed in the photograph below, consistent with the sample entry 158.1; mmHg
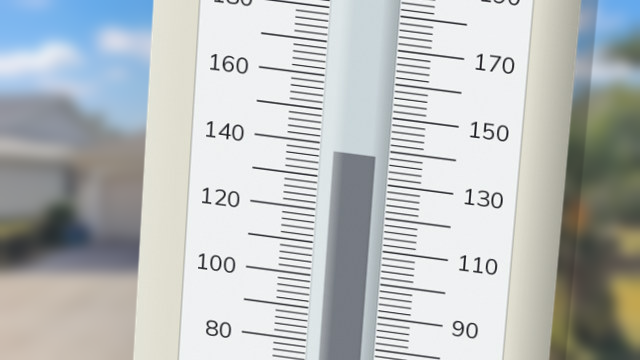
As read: 138; mmHg
